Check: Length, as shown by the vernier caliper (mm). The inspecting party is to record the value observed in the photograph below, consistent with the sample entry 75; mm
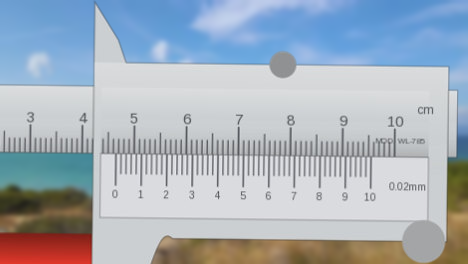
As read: 46.5; mm
